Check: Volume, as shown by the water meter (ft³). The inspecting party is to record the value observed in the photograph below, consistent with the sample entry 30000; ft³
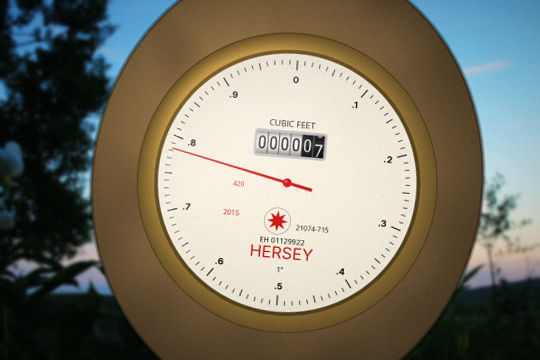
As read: 6.78; ft³
